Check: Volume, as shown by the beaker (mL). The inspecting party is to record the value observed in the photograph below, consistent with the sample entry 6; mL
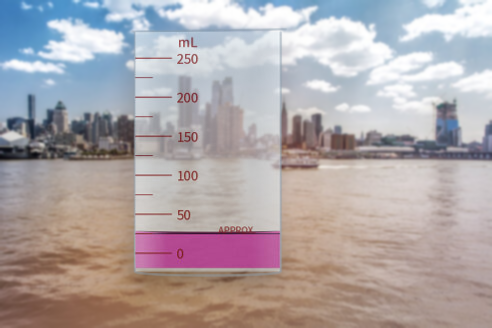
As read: 25; mL
